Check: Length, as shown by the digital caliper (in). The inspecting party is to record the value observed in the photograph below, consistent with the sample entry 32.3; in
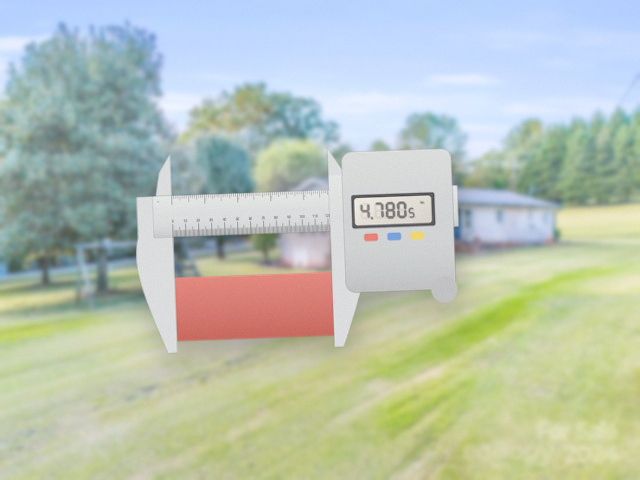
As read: 4.7805; in
